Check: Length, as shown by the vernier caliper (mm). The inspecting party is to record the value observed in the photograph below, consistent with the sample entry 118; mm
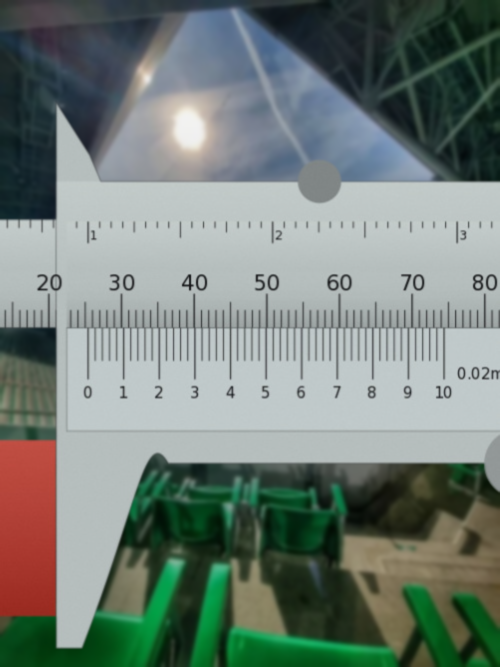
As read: 25.4; mm
